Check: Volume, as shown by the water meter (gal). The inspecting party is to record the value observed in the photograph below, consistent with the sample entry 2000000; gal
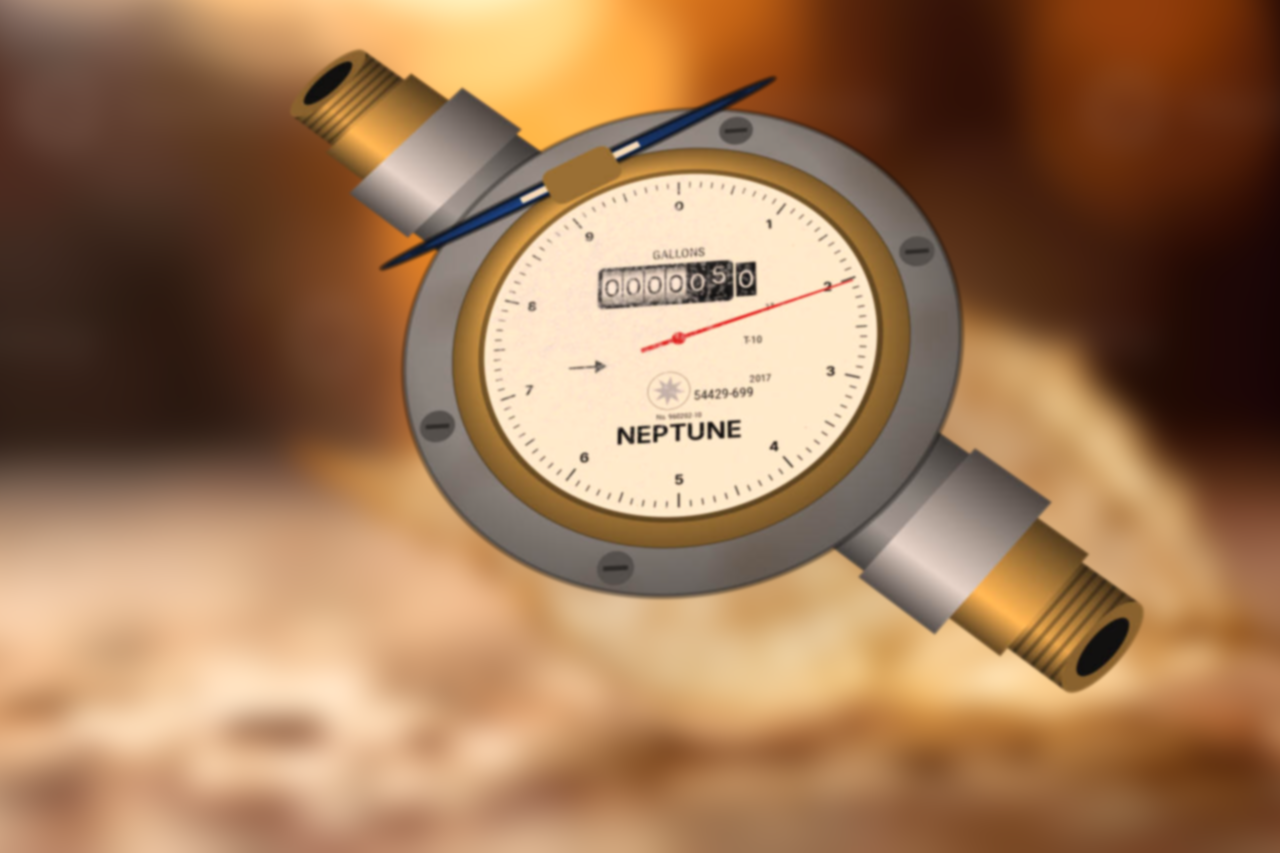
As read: 52.0; gal
